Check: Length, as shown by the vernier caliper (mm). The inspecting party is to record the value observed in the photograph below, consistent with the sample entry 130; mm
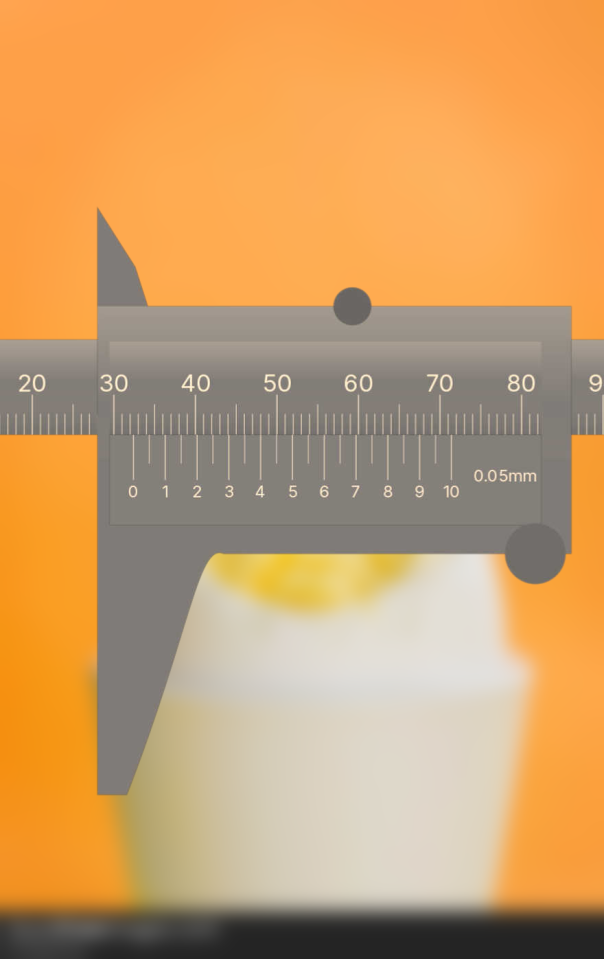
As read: 32.4; mm
